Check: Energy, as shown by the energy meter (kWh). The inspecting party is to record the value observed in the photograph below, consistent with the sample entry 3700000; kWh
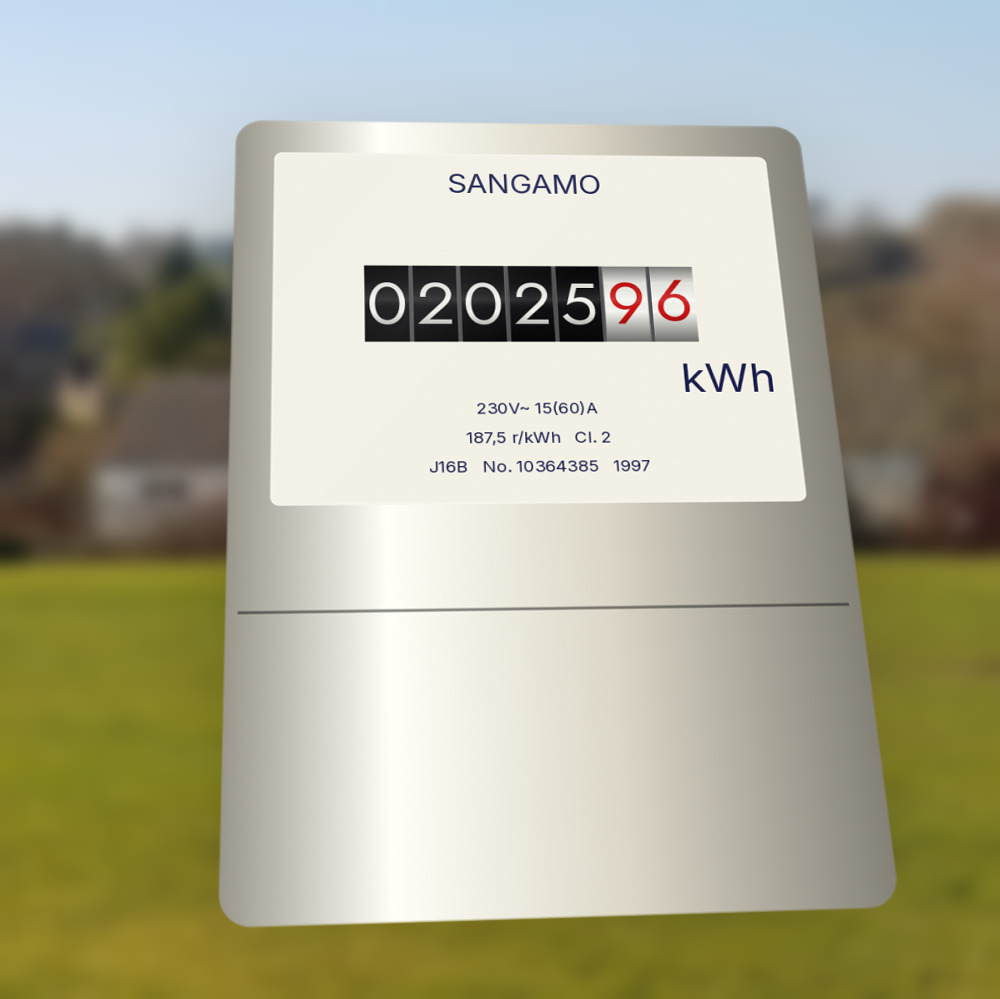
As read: 2025.96; kWh
